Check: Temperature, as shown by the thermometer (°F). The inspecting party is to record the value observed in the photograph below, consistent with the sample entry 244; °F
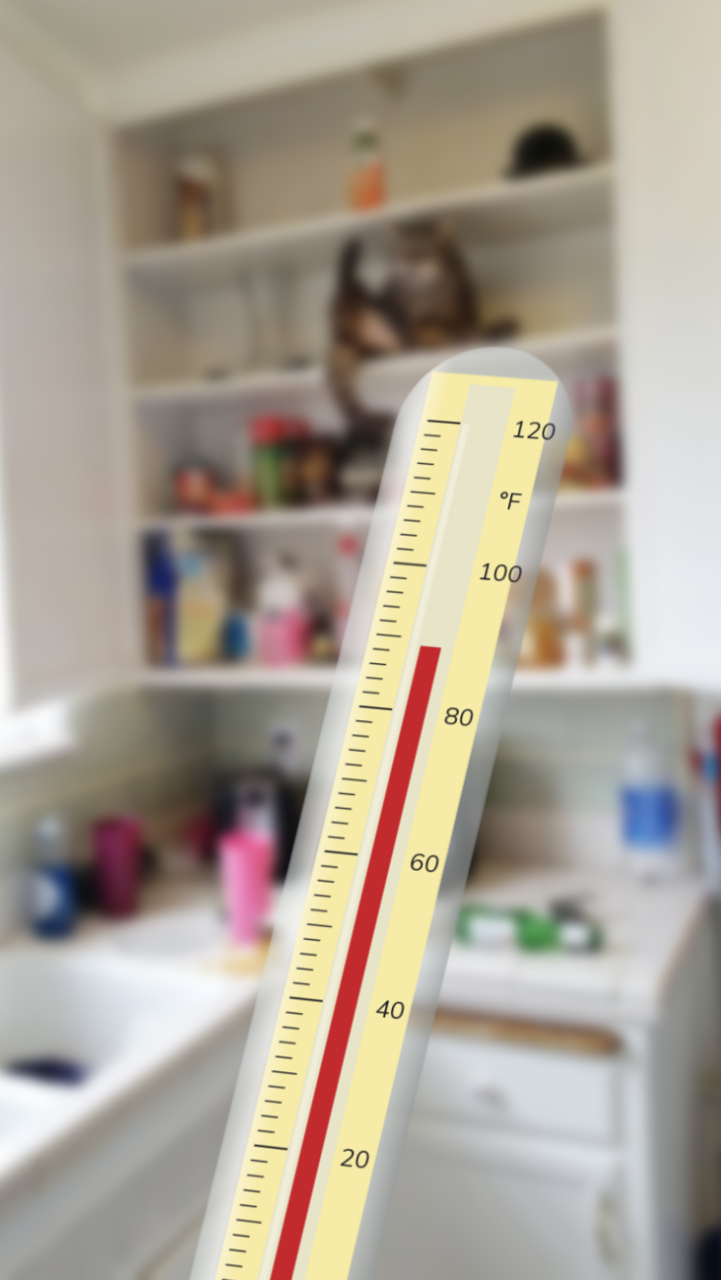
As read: 89; °F
